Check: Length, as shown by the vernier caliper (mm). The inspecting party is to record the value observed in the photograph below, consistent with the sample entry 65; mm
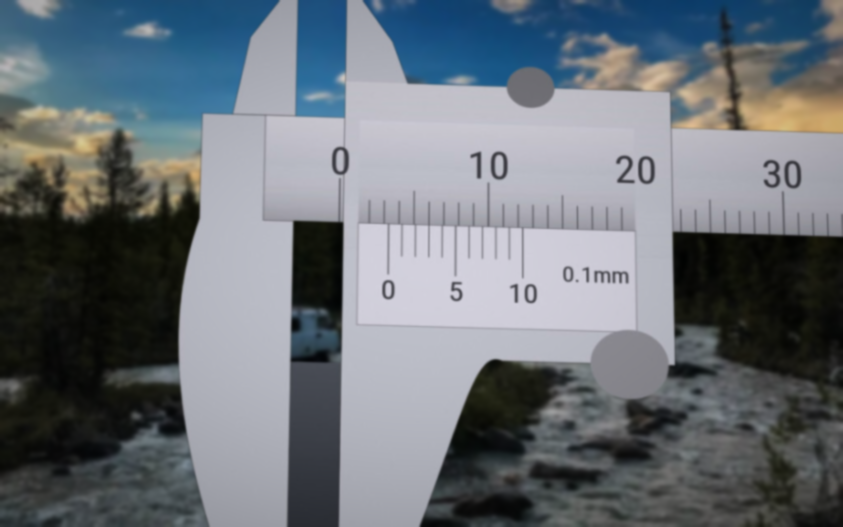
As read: 3.3; mm
